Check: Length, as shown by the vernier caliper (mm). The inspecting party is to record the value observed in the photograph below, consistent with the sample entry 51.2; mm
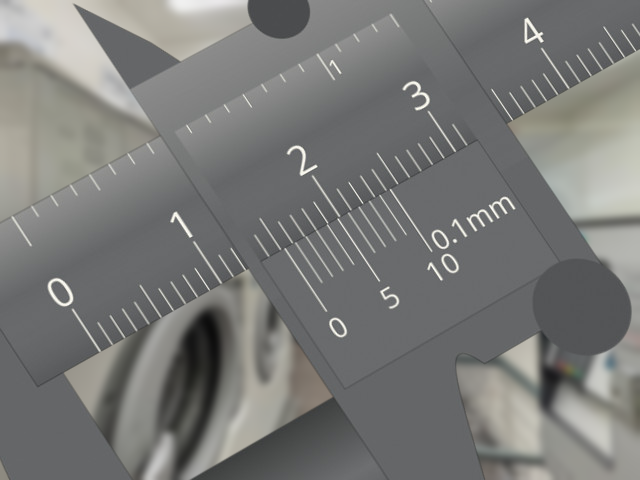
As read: 15.3; mm
